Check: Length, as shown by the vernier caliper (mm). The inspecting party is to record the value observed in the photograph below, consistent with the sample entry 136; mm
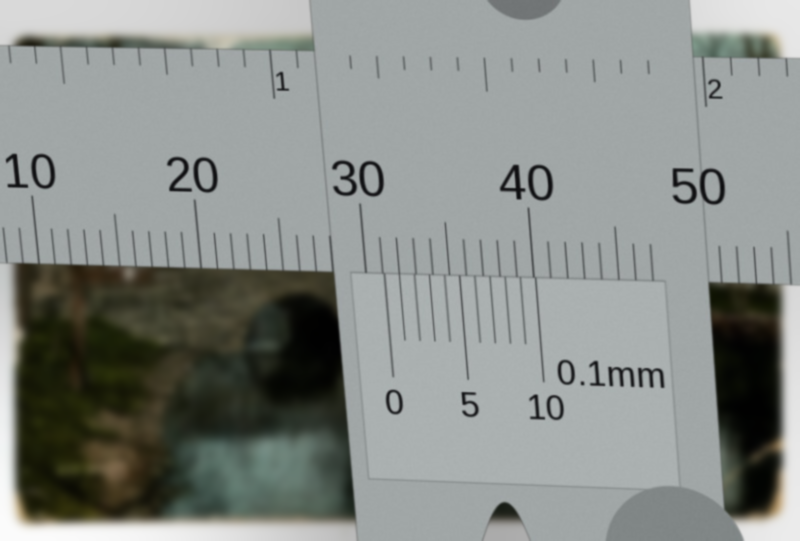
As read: 31.1; mm
